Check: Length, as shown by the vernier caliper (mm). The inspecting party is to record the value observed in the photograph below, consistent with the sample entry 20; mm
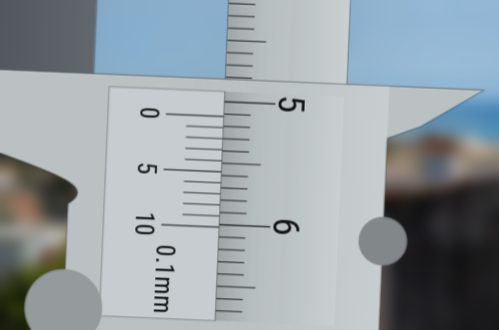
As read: 51.2; mm
